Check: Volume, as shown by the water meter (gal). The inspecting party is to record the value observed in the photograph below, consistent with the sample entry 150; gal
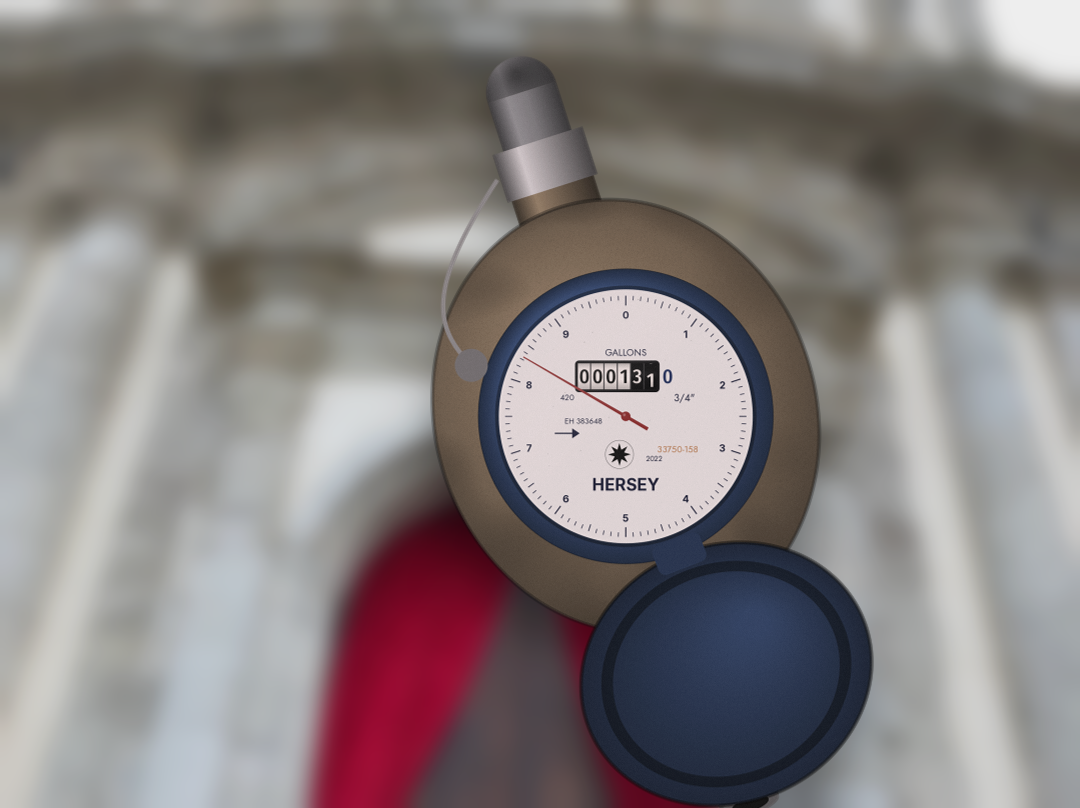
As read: 1308.3; gal
